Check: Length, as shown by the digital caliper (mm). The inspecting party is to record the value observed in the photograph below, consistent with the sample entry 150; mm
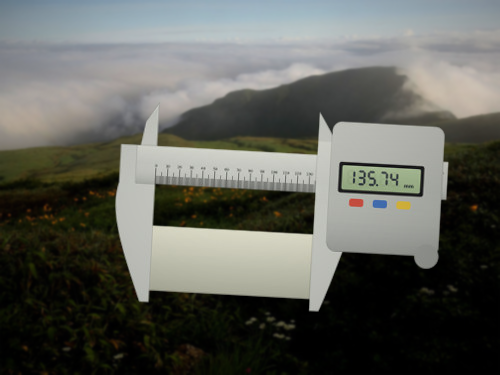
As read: 135.74; mm
